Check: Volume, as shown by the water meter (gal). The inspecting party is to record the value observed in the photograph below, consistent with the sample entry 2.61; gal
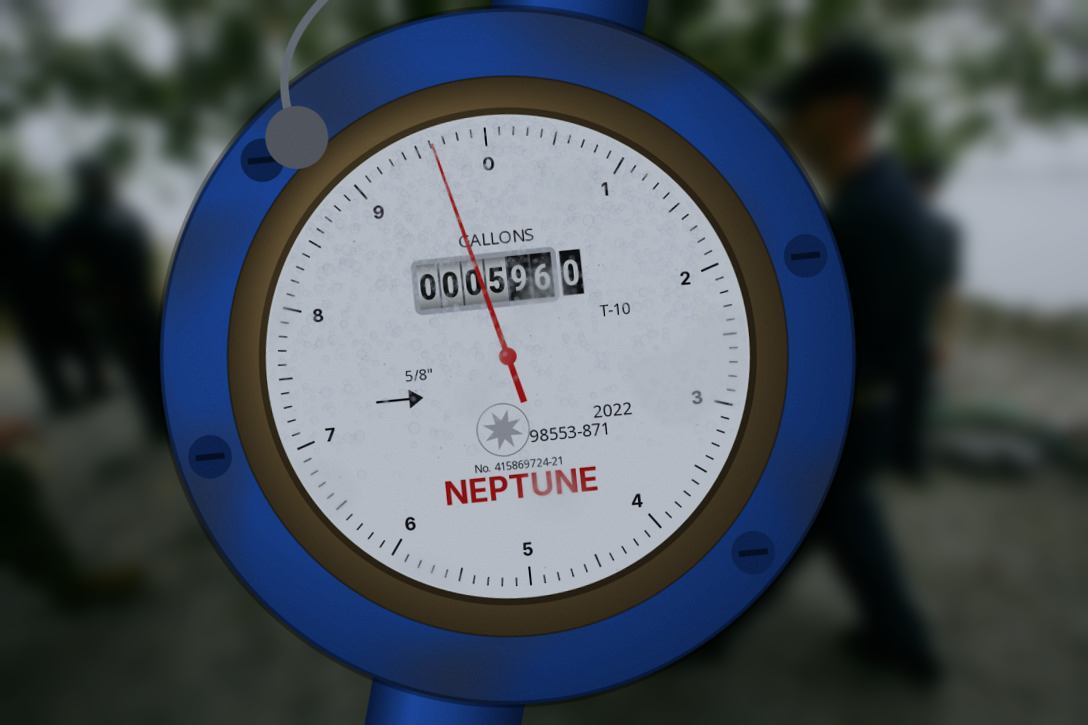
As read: 5959.6; gal
